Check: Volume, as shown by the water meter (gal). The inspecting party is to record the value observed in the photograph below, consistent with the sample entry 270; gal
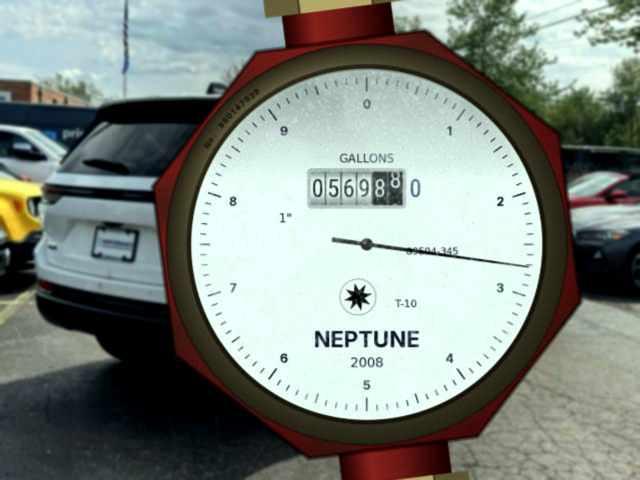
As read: 569882.7; gal
